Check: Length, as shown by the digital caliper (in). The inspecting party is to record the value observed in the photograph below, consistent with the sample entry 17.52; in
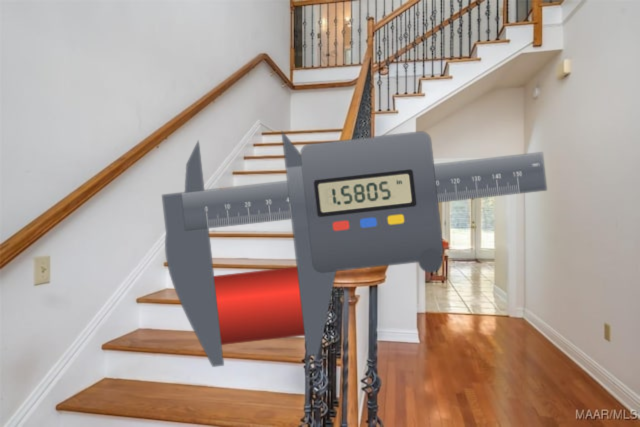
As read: 1.5805; in
